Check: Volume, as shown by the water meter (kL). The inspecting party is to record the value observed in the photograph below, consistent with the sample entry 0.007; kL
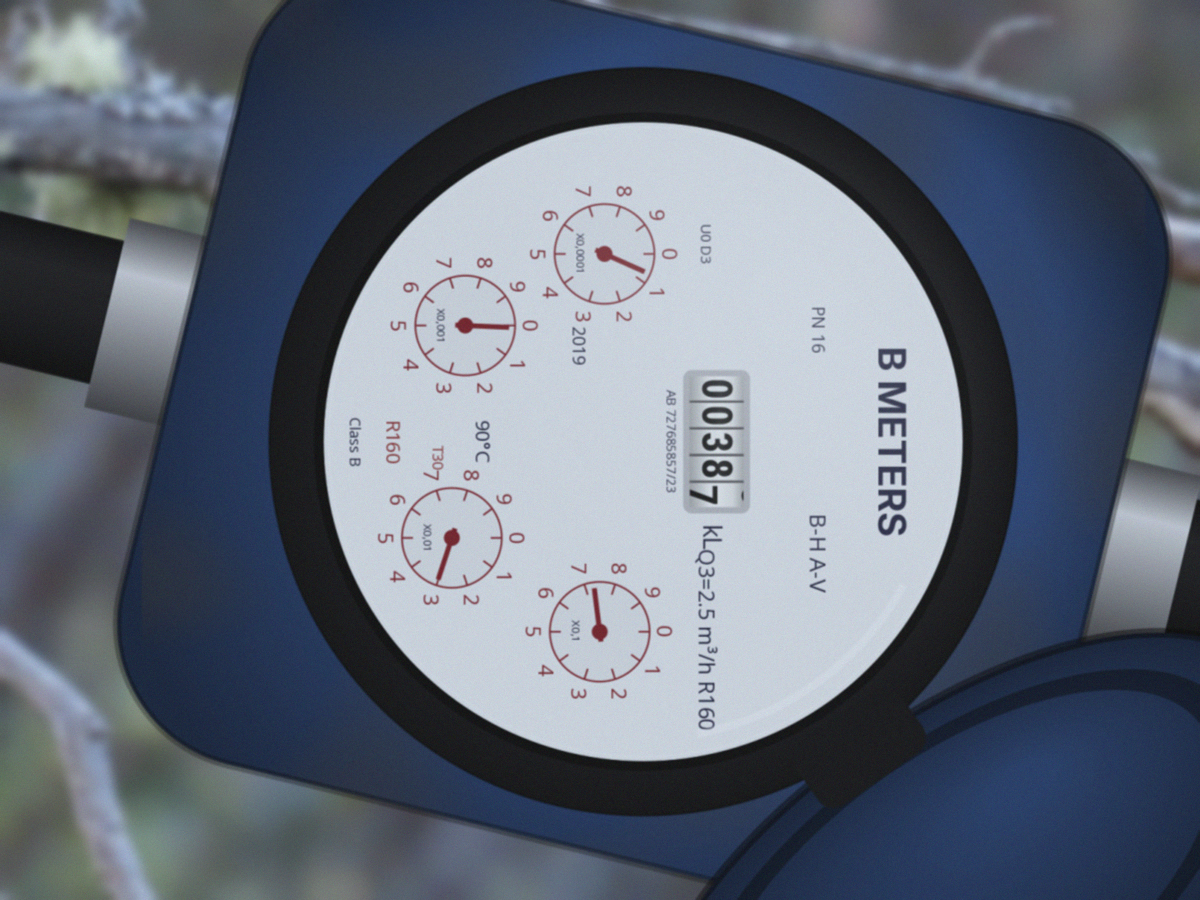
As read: 386.7300; kL
